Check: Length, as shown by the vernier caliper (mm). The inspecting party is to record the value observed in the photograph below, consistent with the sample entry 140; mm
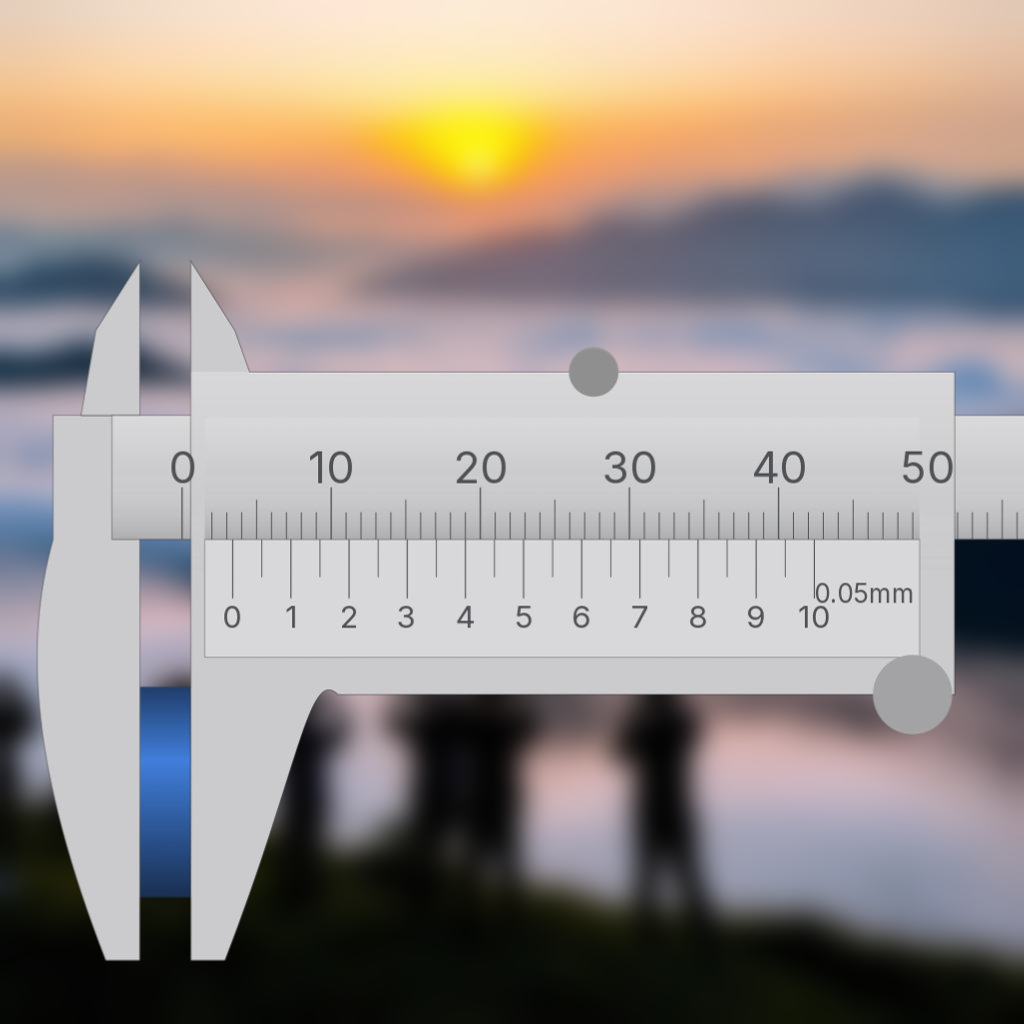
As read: 3.4; mm
